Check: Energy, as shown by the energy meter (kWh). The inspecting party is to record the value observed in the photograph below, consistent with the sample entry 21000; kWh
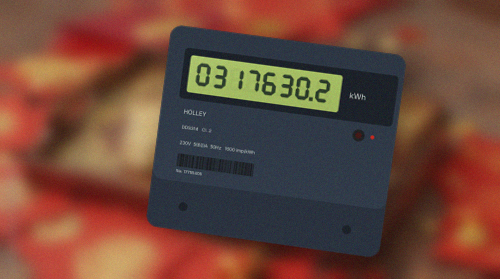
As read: 317630.2; kWh
